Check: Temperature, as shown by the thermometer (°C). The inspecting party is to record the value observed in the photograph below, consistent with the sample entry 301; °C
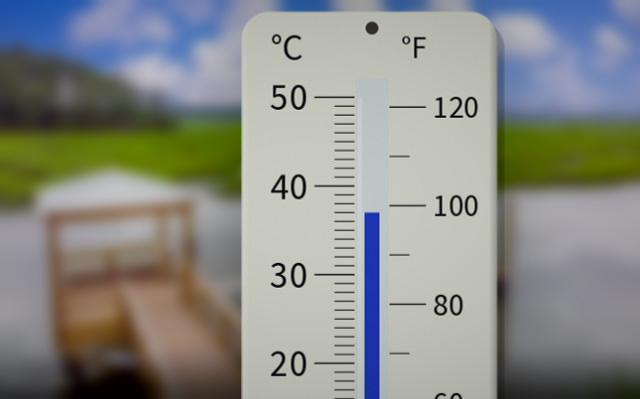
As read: 37; °C
